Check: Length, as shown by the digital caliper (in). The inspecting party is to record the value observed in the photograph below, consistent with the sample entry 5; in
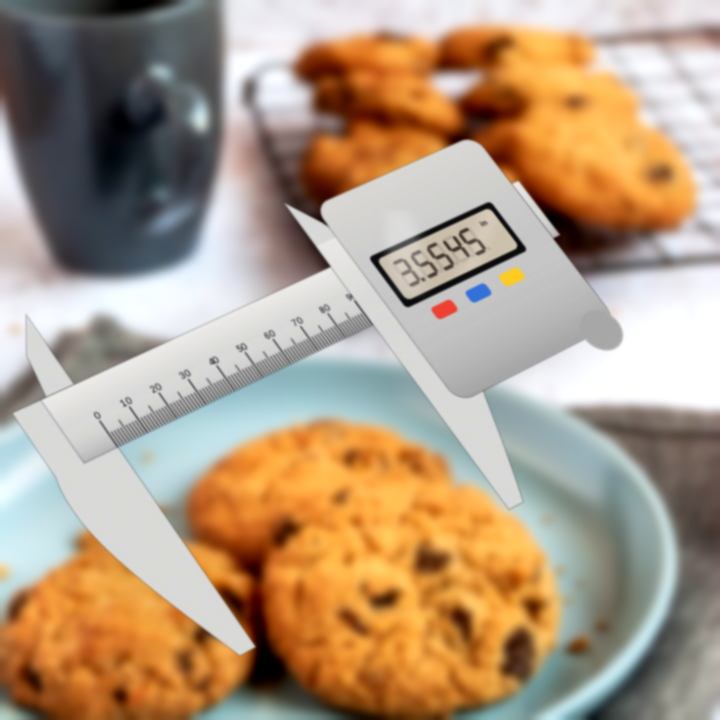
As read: 3.5545; in
